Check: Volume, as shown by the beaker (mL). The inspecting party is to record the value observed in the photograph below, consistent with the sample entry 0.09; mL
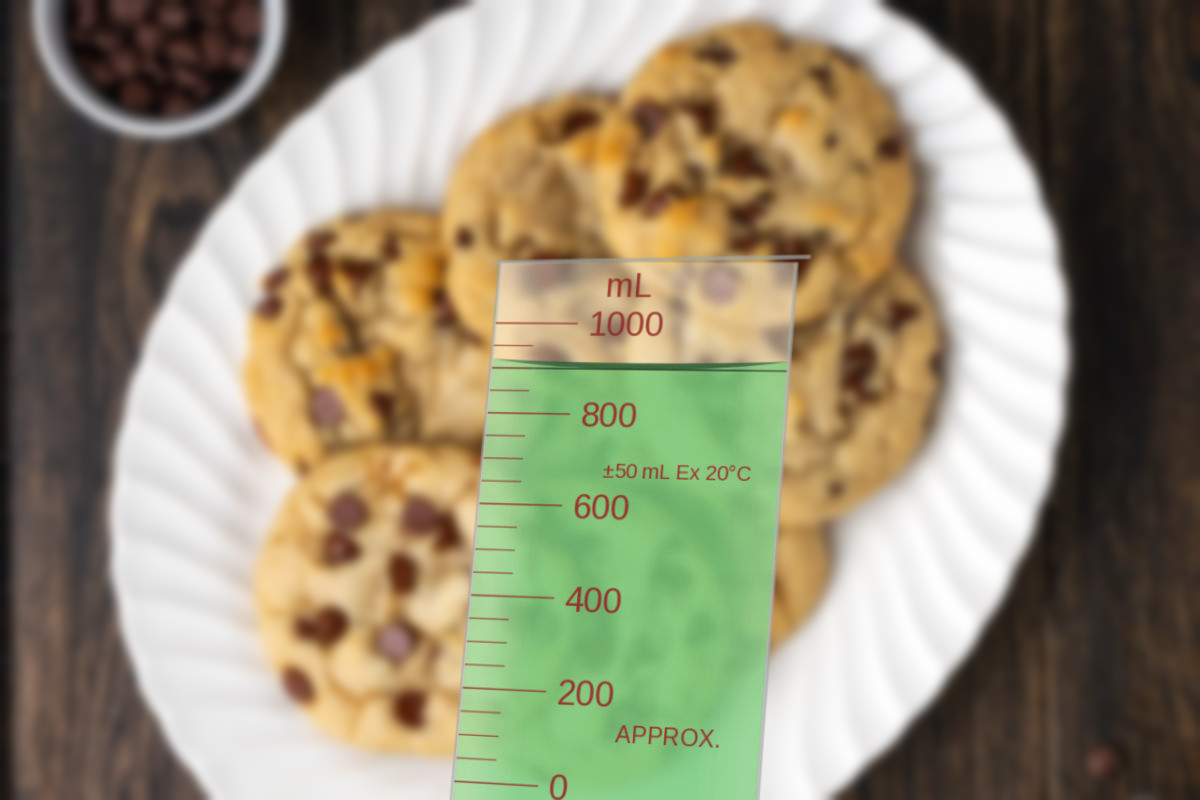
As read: 900; mL
